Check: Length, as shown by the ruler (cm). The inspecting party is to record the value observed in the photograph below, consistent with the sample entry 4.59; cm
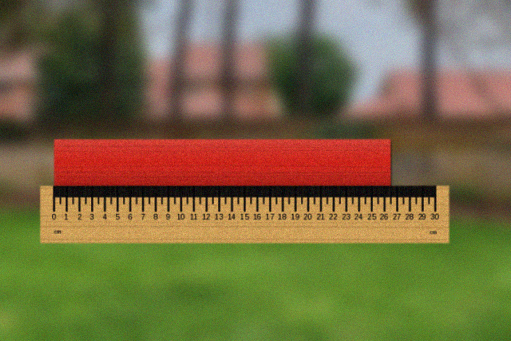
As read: 26.5; cm
